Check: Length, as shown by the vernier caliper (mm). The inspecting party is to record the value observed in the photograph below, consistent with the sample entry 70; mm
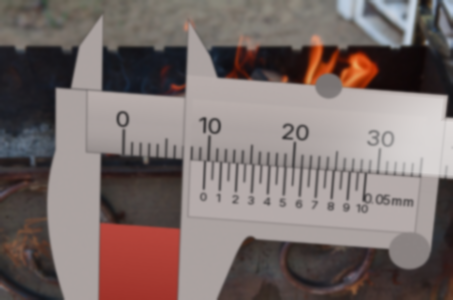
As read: 9.6; mm
